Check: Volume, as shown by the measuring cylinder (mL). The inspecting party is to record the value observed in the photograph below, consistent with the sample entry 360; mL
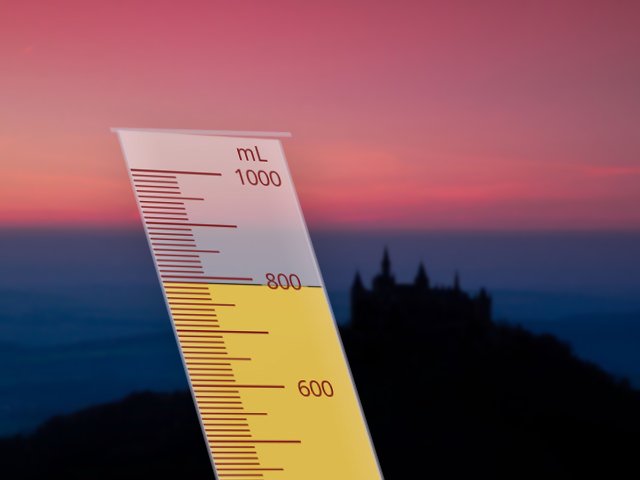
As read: 790; mL
